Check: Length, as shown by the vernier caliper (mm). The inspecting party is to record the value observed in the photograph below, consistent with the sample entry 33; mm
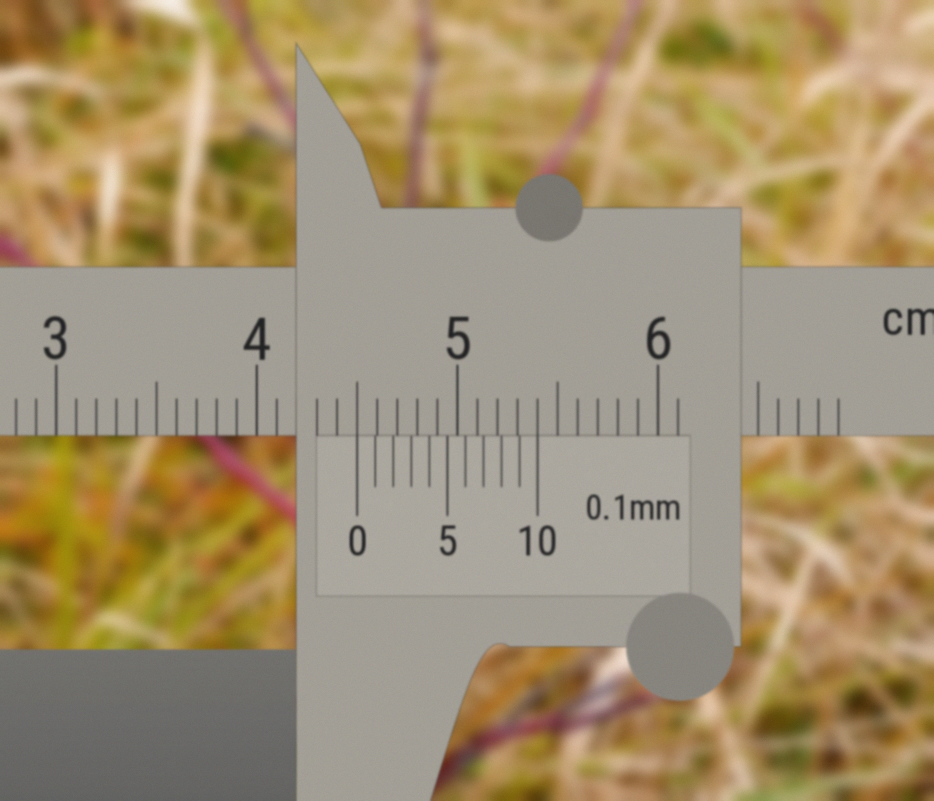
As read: 45.0; mm
